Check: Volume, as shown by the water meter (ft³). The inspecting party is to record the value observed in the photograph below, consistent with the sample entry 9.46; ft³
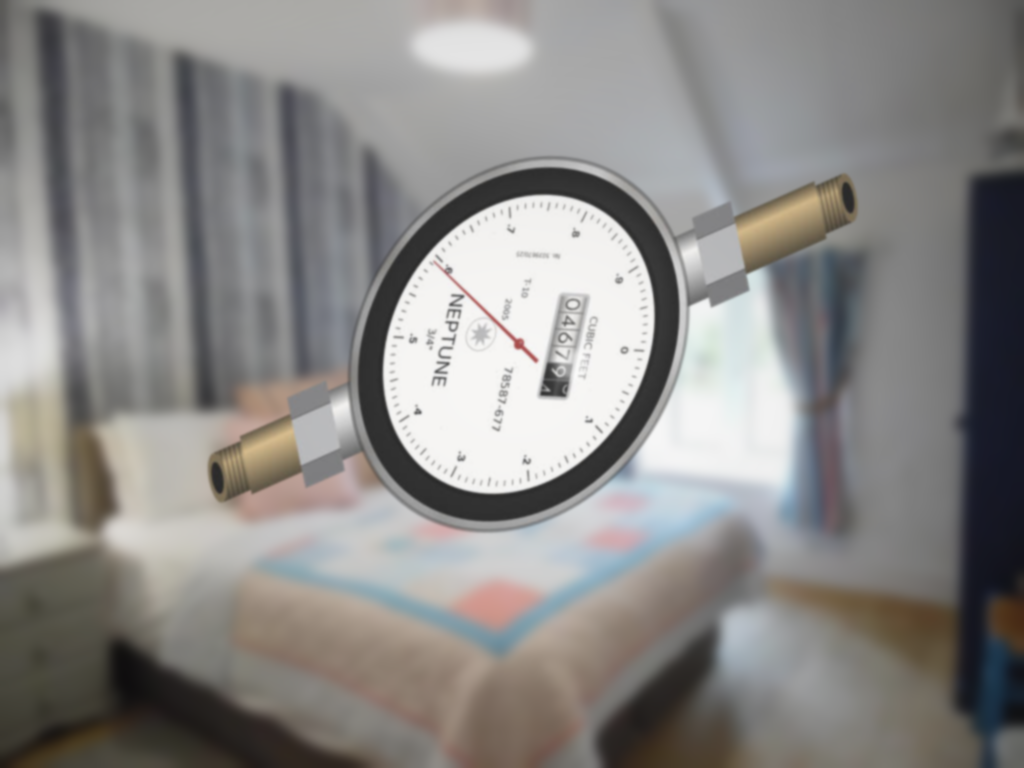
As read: 46793.59; ft³
